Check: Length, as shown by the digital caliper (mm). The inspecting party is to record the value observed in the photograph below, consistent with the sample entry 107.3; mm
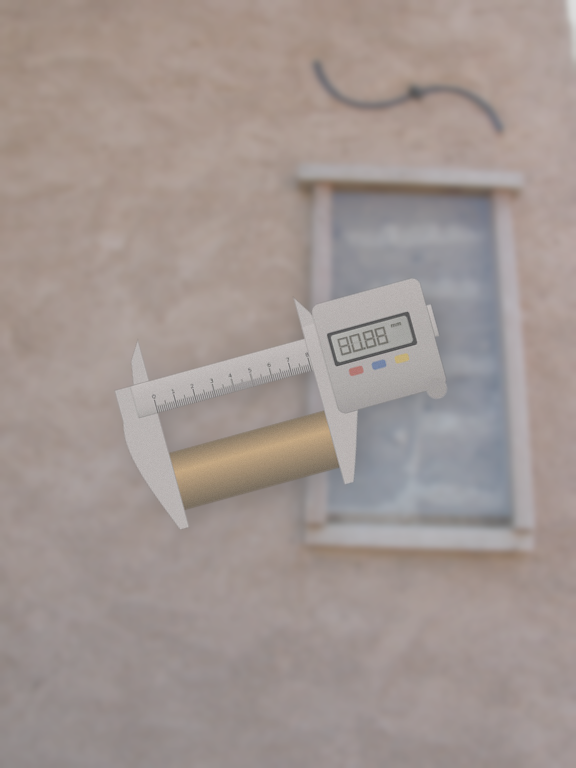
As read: 80.88; mm
